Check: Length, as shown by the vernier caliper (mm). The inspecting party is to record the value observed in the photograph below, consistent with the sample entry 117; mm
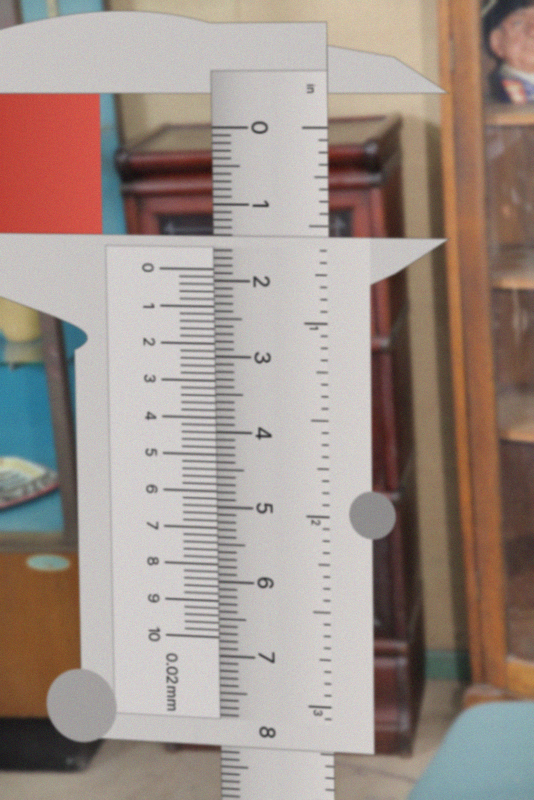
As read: 18.5; mm
